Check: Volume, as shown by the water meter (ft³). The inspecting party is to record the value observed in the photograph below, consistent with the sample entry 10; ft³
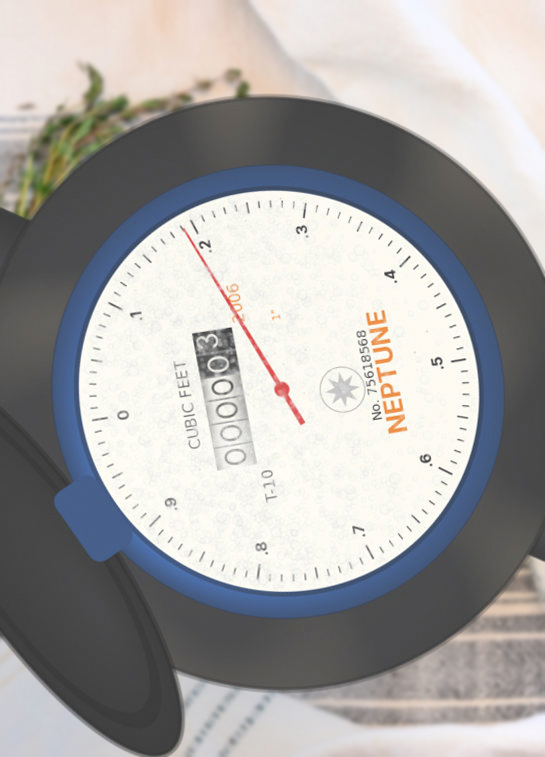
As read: 3.19; ft³
